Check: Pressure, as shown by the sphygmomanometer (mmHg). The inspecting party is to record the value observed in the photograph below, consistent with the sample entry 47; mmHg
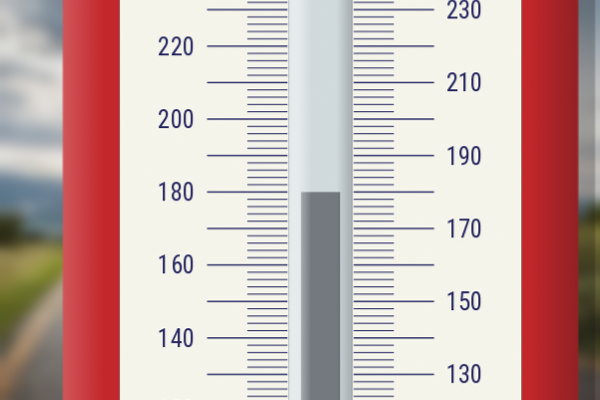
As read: 180; mmHg
